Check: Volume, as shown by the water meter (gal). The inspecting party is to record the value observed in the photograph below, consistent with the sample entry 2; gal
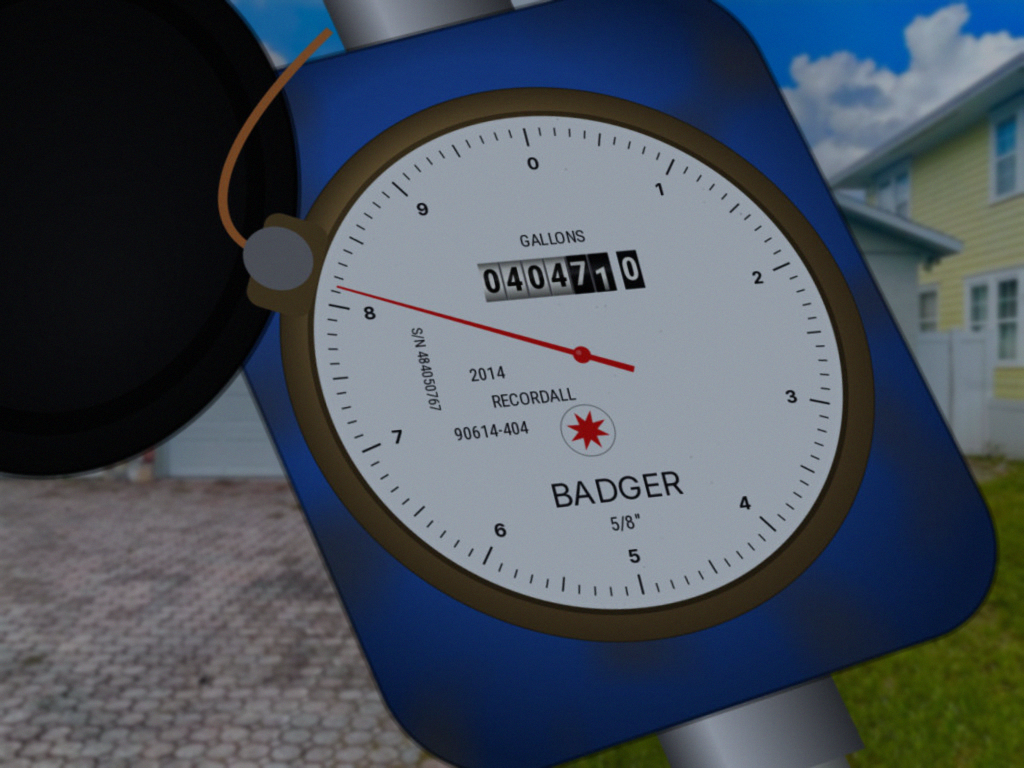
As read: 404708.1; gal
